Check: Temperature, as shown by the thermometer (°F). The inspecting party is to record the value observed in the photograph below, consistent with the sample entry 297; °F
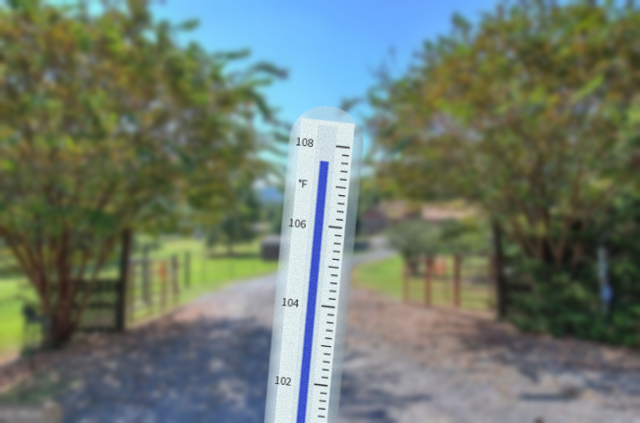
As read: 107.6; °F
